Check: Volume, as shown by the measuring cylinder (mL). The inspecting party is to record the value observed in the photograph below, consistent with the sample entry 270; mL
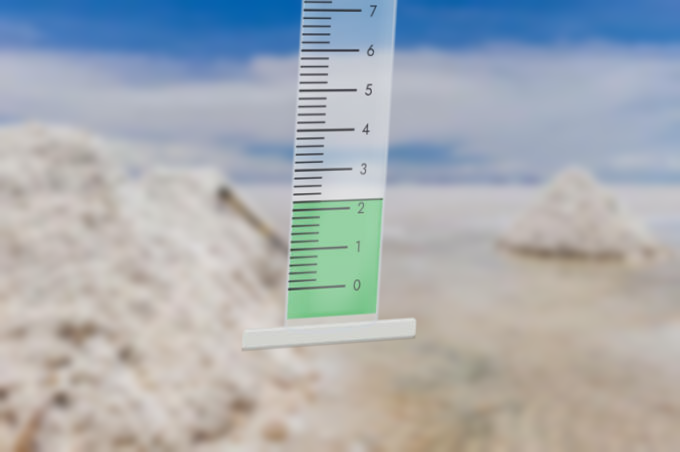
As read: 2.2; mL
